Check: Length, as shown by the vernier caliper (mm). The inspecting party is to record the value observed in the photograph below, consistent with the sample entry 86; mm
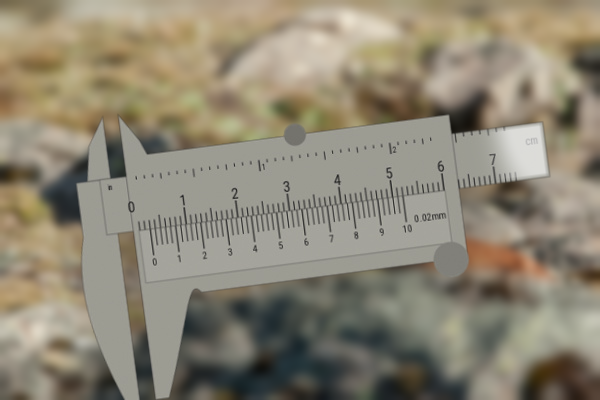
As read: 3.0; mm
